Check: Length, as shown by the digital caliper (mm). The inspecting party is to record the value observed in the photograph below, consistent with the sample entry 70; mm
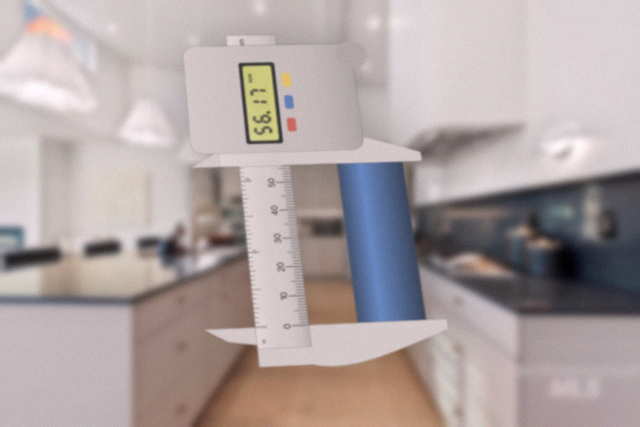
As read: 56.17; mm
